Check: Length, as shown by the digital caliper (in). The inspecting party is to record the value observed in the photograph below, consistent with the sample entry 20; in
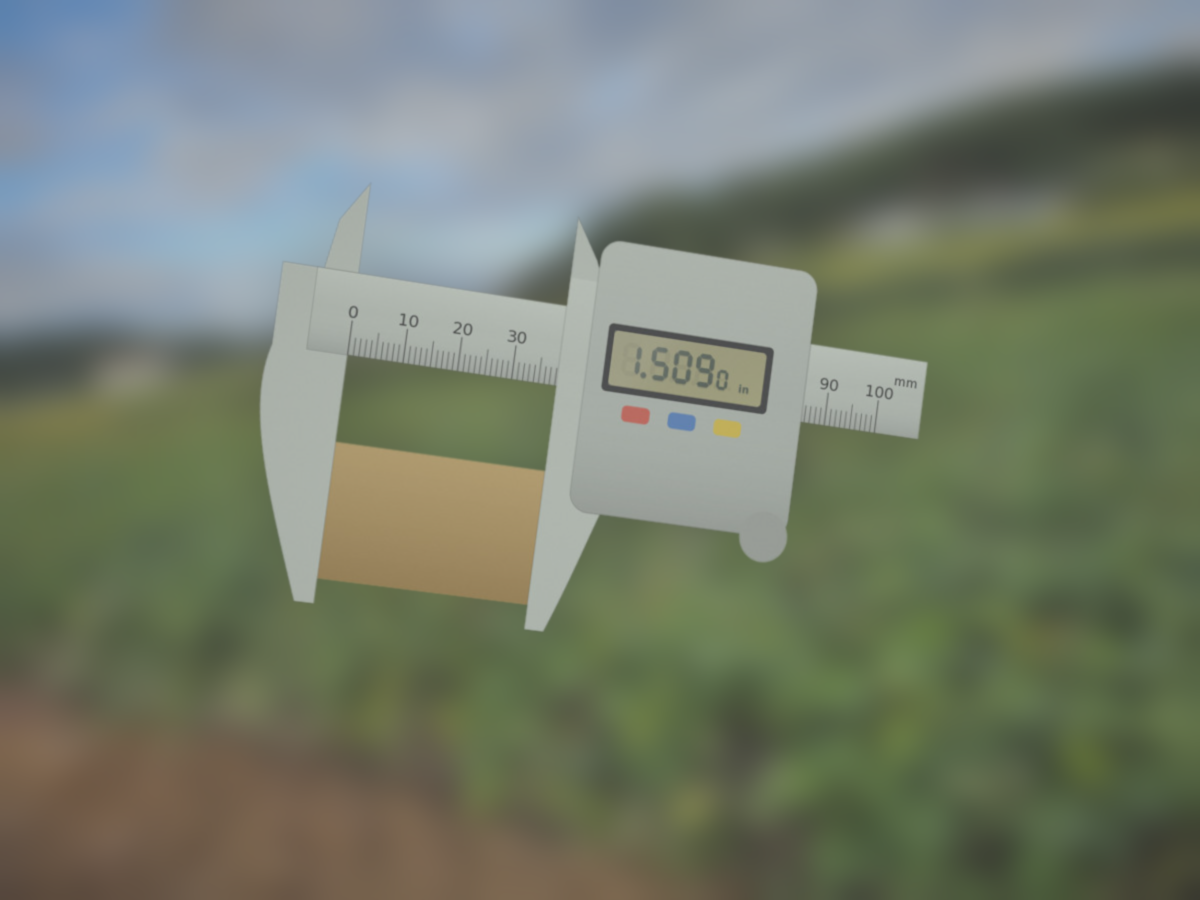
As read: 1.5090; in
